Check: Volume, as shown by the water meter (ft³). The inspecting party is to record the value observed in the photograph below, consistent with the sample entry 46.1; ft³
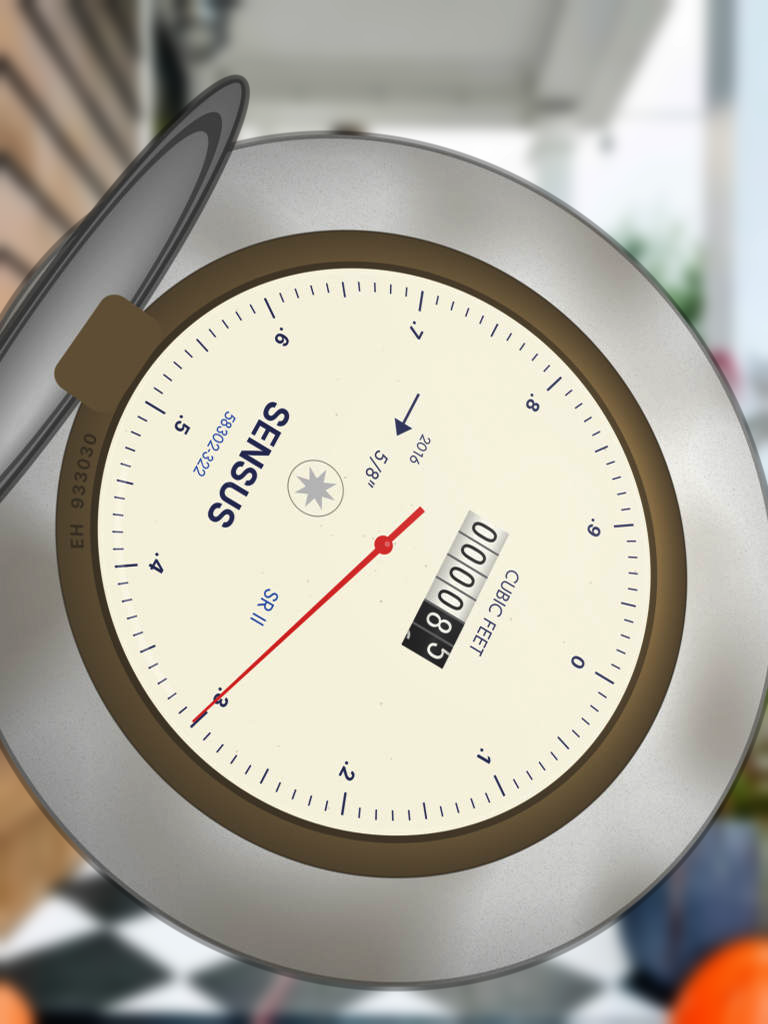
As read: 85.30; ft³
